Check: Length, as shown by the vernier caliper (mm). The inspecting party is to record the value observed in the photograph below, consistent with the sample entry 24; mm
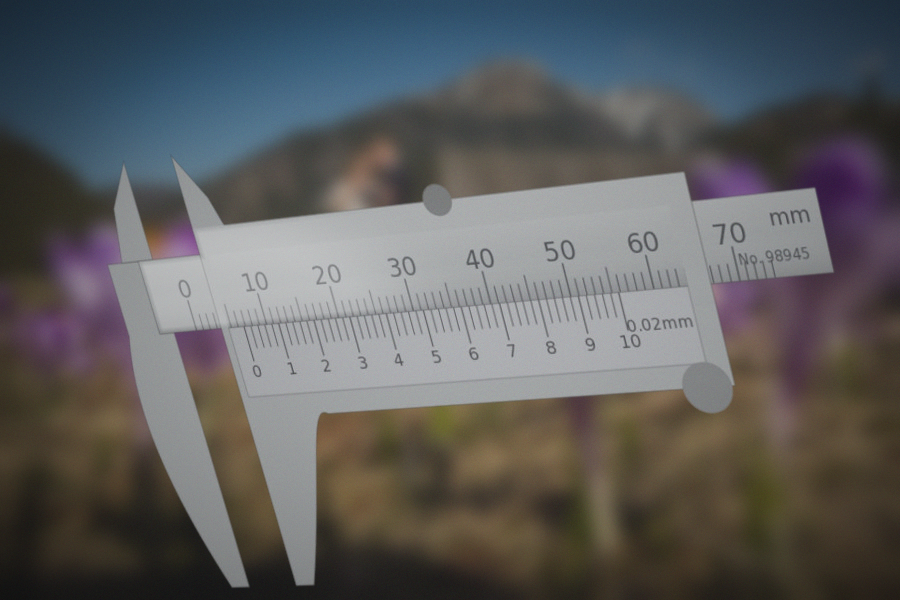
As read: 6.8; mm
